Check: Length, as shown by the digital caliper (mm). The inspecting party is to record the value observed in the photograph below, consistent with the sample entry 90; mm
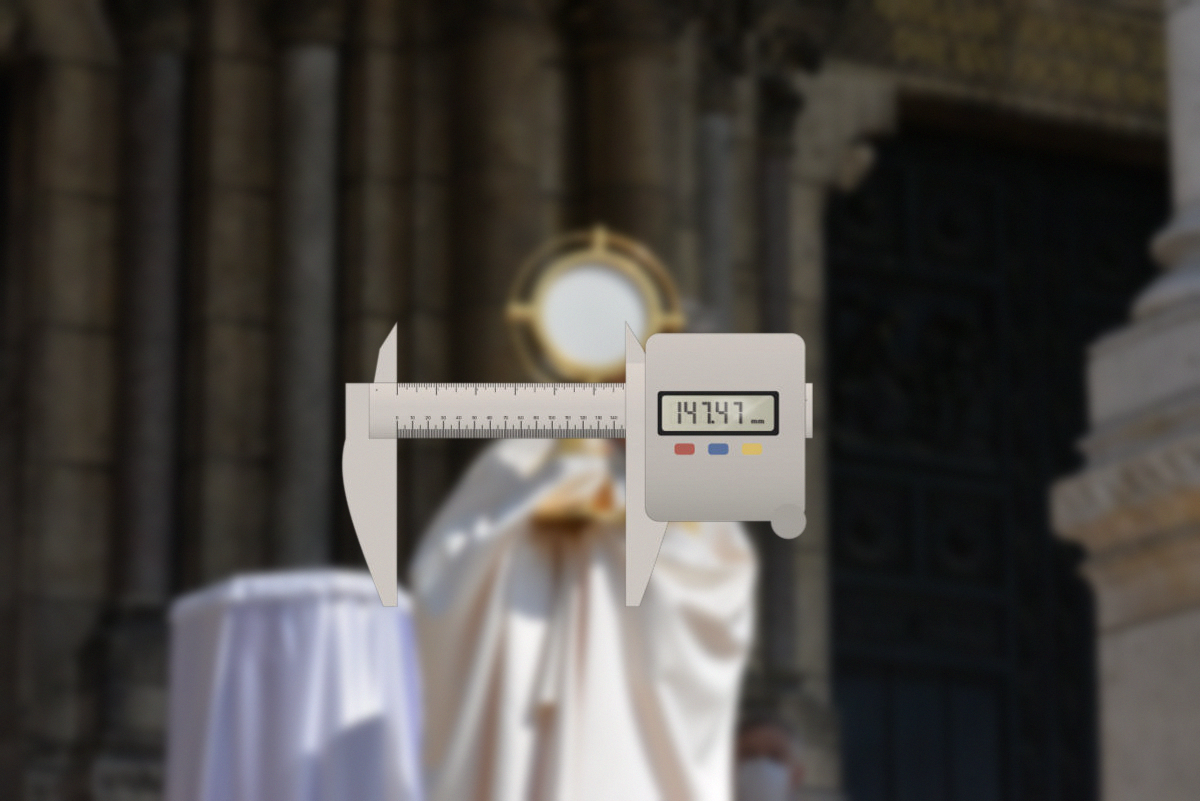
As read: 147.47; mm
